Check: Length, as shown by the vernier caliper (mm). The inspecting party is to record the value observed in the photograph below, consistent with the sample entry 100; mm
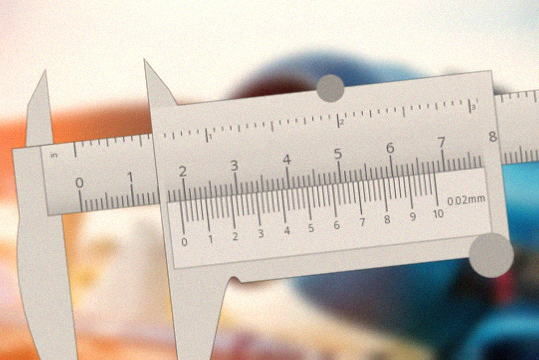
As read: 19.0; mm
